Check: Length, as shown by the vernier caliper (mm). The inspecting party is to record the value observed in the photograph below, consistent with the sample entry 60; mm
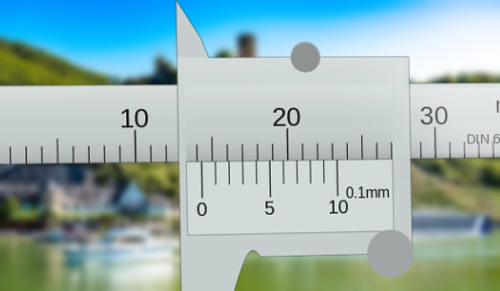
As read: 14.3; mm
